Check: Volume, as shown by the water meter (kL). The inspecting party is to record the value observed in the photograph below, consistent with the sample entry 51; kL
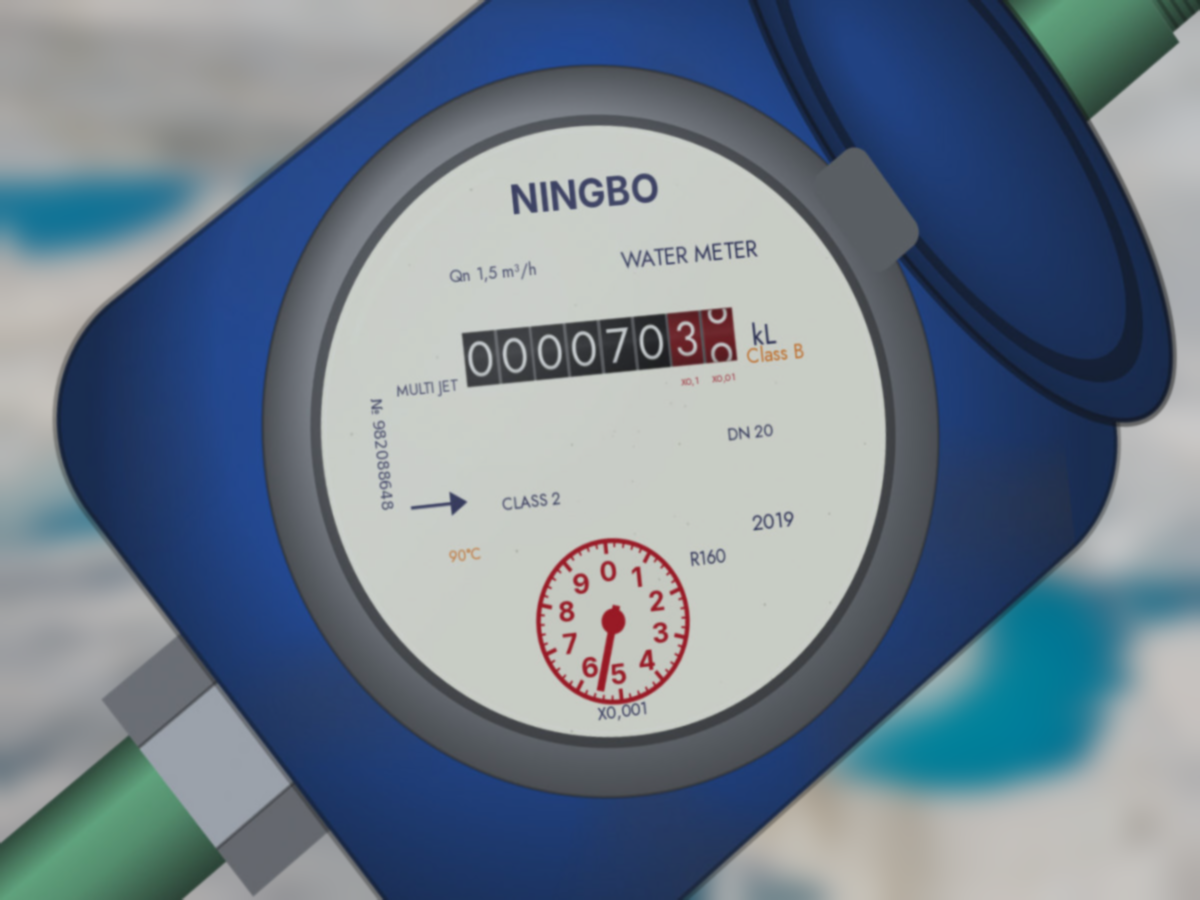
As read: 70.385; kL
